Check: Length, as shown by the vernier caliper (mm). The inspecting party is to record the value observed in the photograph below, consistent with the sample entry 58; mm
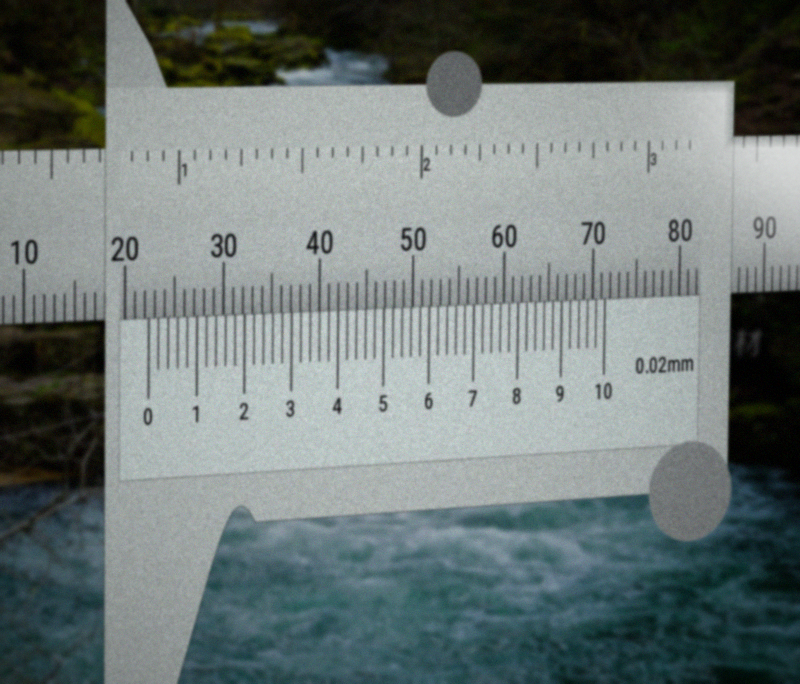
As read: 22.4; mm
